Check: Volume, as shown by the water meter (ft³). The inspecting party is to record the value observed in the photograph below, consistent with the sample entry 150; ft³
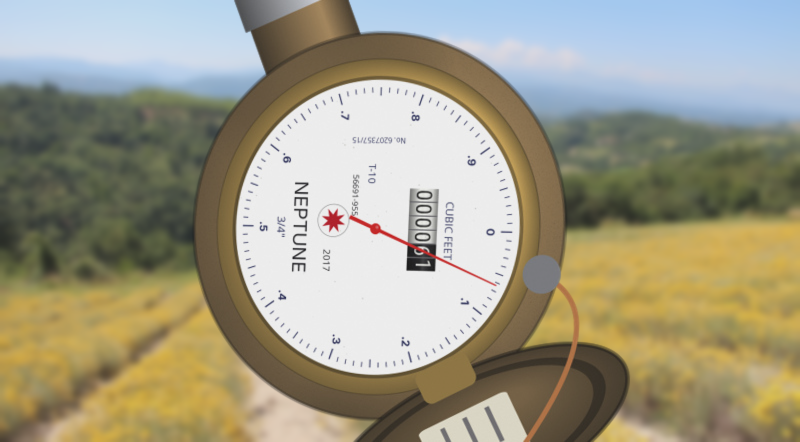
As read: 61.06; ft³
